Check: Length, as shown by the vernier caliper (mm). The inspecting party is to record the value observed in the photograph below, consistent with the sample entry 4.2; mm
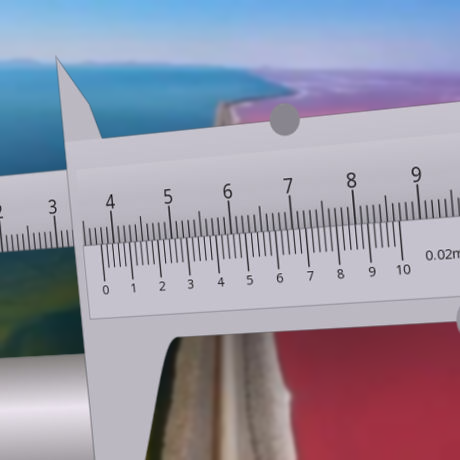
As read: 37.8; mm
